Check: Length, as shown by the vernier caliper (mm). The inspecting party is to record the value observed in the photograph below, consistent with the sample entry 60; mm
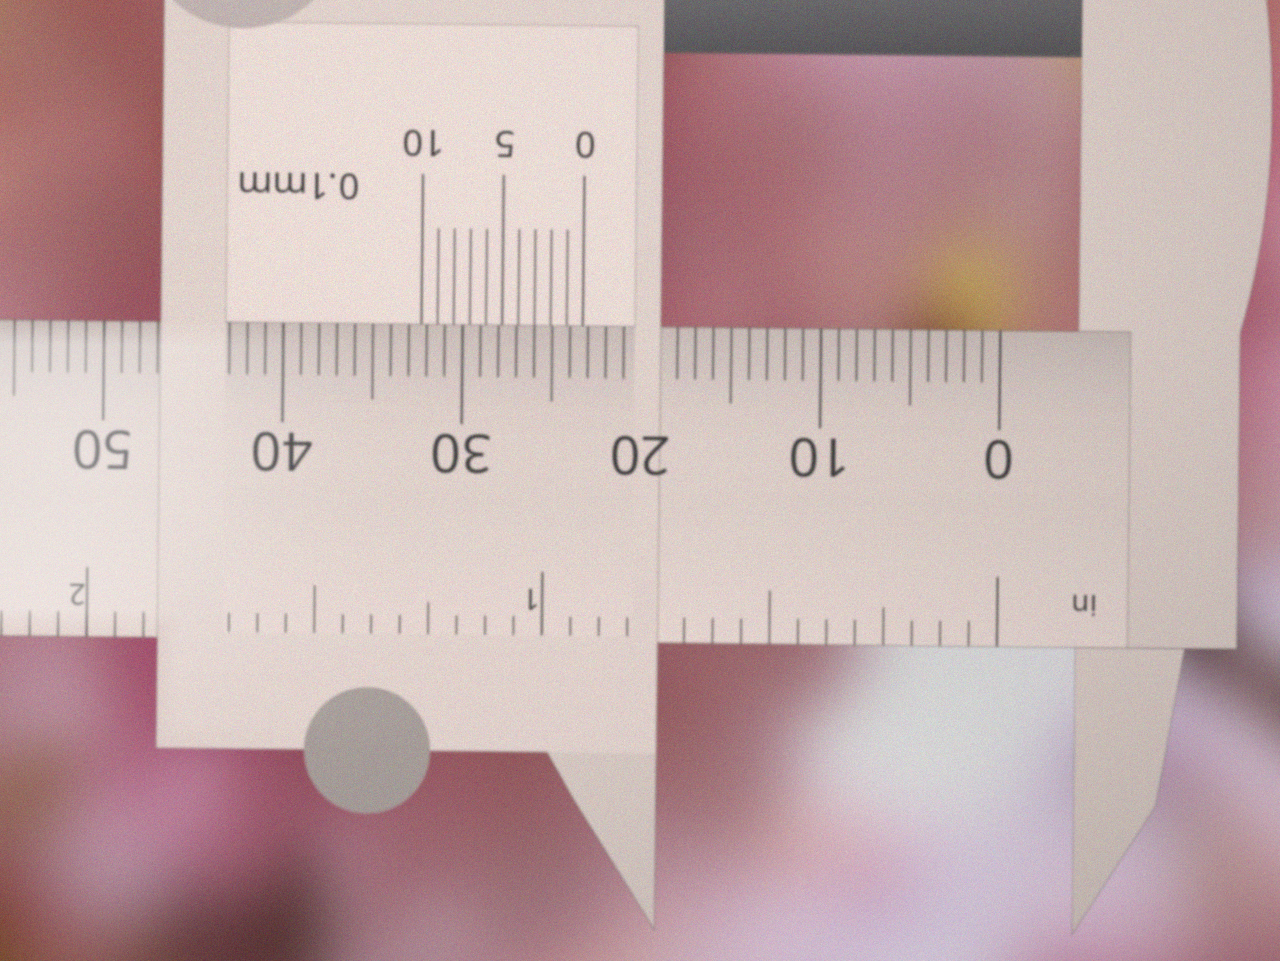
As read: 23.3; mm
